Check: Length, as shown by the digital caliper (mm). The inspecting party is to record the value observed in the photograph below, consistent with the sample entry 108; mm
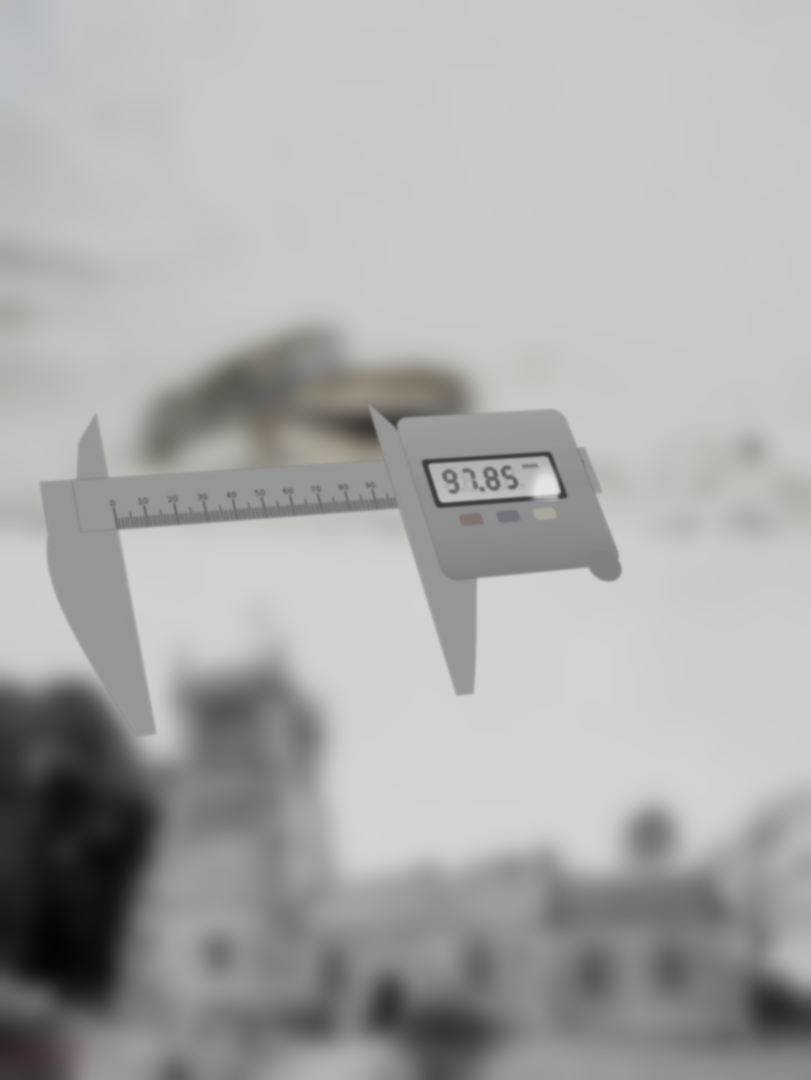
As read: 97.85; mm
